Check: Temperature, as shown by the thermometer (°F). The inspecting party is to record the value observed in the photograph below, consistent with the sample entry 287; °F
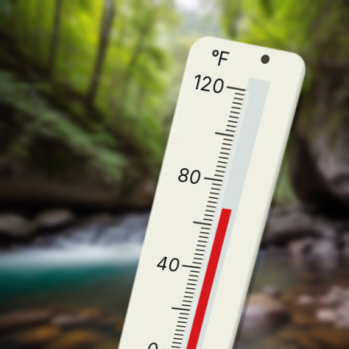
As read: 68; °F
